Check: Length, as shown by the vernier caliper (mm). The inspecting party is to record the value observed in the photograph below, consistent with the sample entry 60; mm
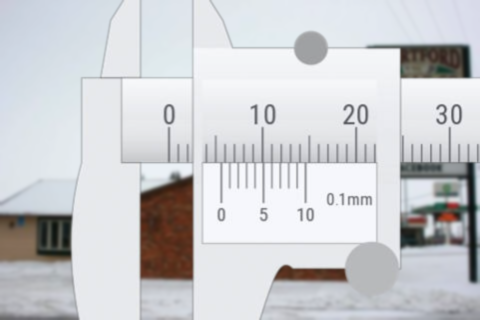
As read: 5.6; mm
